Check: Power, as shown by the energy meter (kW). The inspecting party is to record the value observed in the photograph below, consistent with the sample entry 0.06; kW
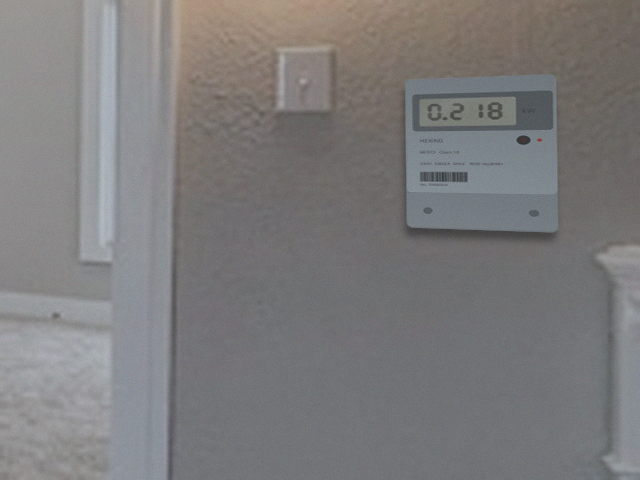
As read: 0.218; kW
